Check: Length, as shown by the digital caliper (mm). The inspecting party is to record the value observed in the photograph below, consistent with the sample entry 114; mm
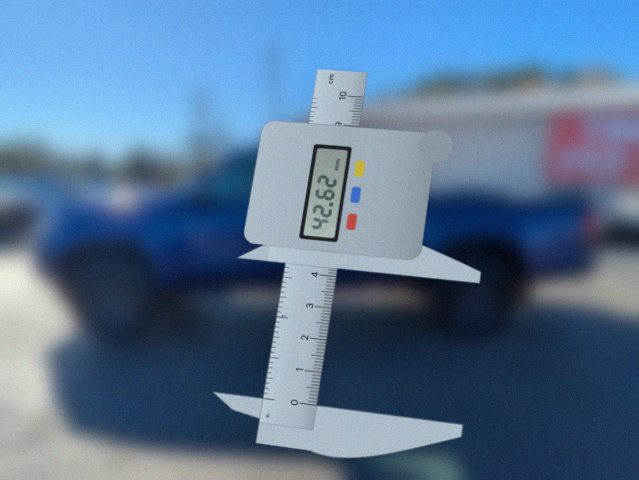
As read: 42.62; mm
